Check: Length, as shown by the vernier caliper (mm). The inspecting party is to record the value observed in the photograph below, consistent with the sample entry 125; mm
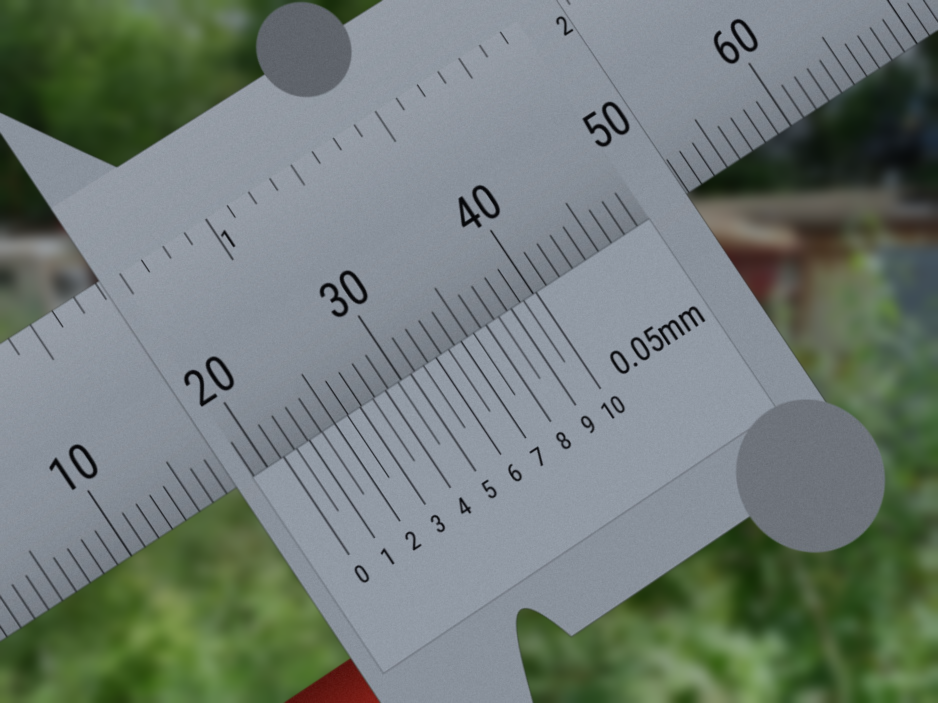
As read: 21.2; mm
